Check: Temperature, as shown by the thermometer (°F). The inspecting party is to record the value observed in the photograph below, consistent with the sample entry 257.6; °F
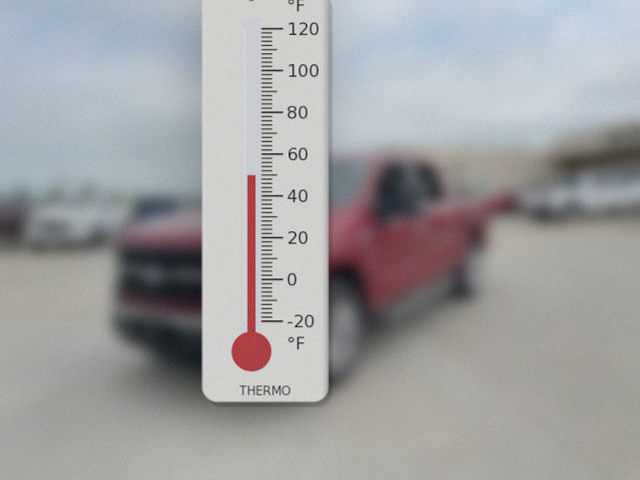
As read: 50; °F
